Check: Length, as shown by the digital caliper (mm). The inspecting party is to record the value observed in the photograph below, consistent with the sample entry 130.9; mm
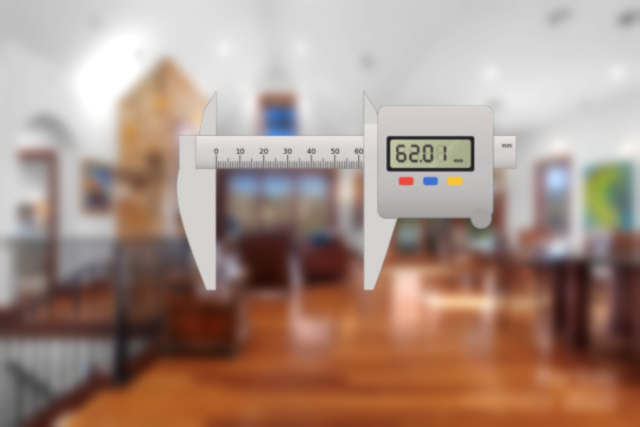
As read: 62.01; mm
